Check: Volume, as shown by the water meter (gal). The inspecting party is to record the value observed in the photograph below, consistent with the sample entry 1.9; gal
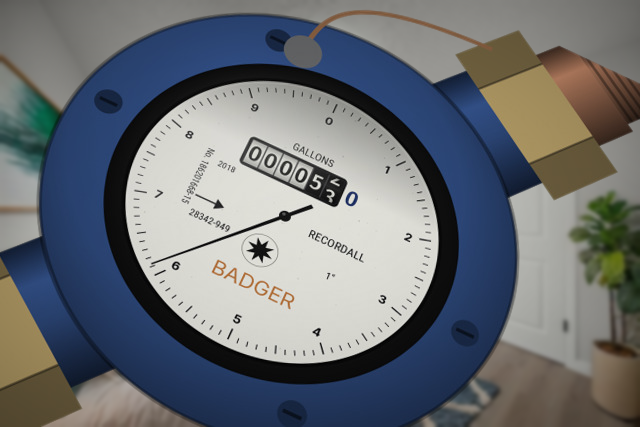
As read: 526.1; gal
